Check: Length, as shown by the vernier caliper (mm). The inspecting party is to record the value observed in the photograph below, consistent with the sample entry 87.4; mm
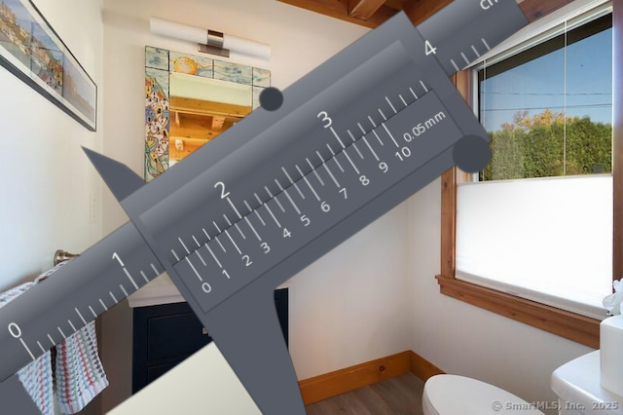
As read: 14.6; mm
